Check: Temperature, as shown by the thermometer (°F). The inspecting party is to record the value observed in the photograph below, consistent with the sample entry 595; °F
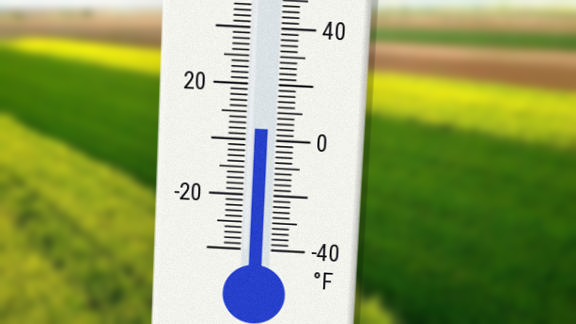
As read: 4; °F
